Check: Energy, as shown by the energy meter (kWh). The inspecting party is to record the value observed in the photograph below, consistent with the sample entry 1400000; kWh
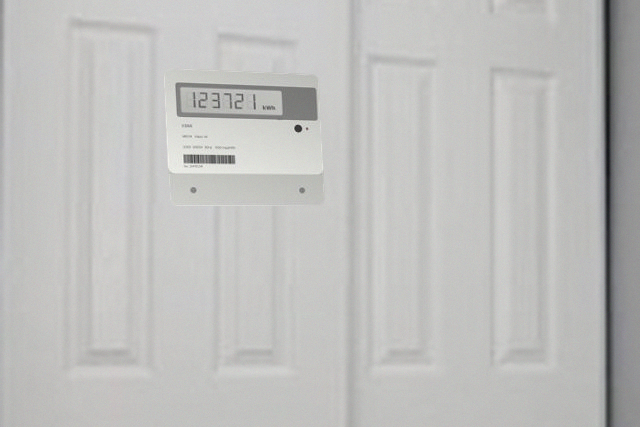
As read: 123721; kWh
